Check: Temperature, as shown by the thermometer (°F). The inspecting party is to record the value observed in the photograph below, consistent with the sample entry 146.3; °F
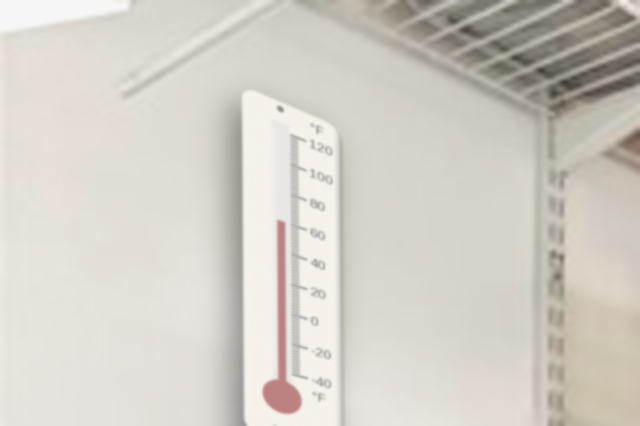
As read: 60; °F
